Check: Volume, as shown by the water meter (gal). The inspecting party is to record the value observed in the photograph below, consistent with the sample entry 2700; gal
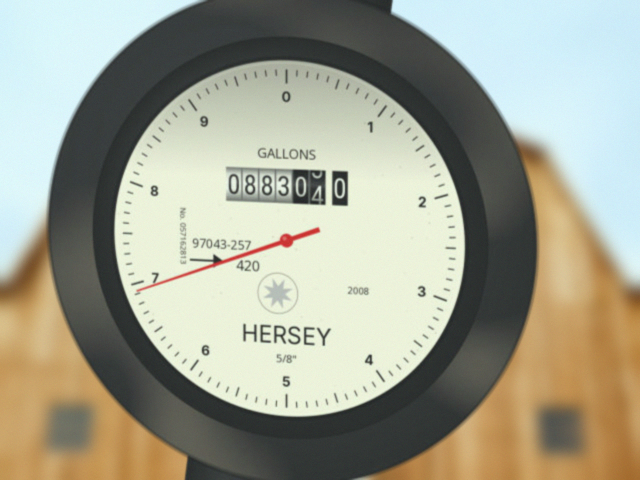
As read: 883036.9; gal
